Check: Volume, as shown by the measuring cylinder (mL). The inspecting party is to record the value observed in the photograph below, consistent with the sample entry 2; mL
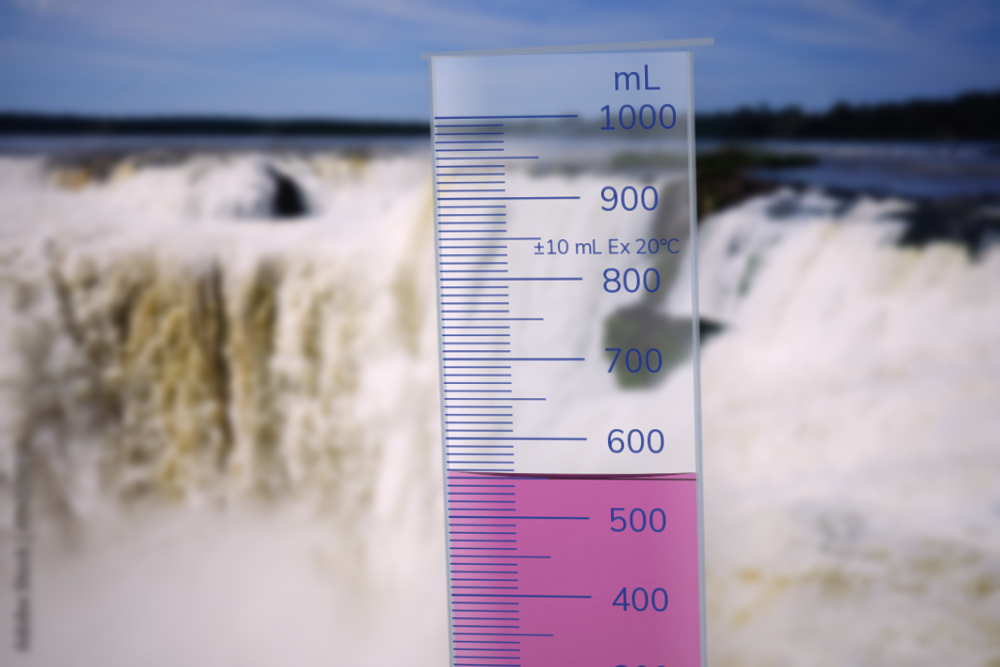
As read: 550; mL
